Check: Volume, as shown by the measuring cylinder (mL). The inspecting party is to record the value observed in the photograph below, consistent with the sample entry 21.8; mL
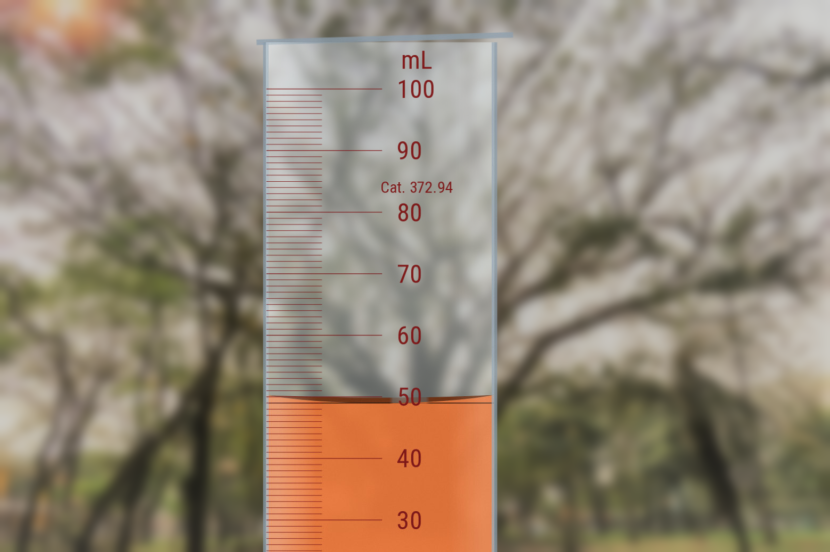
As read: 49; mL
